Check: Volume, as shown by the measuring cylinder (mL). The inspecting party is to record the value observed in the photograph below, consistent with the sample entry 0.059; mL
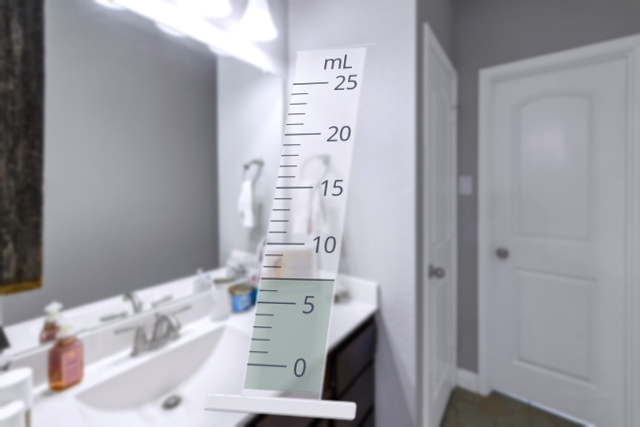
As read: 7; mL
